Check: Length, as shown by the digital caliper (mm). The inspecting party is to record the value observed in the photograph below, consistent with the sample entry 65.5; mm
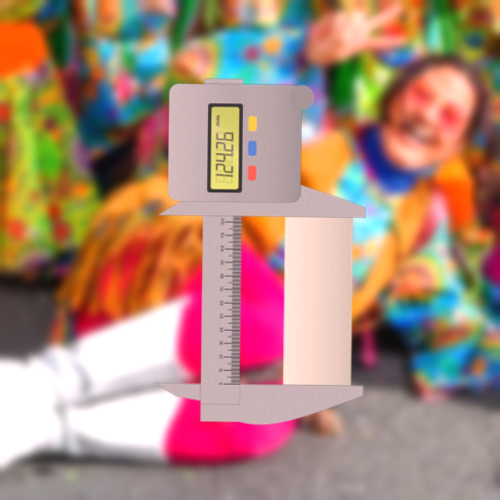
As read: 124.26; mm
